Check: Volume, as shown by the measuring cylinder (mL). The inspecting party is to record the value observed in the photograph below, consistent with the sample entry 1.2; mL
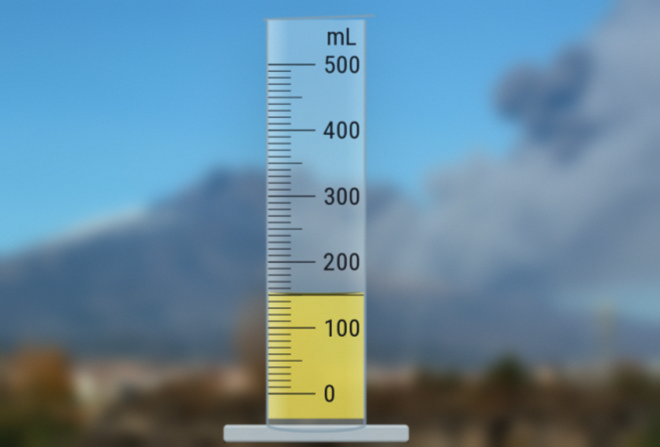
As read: 150; mL
